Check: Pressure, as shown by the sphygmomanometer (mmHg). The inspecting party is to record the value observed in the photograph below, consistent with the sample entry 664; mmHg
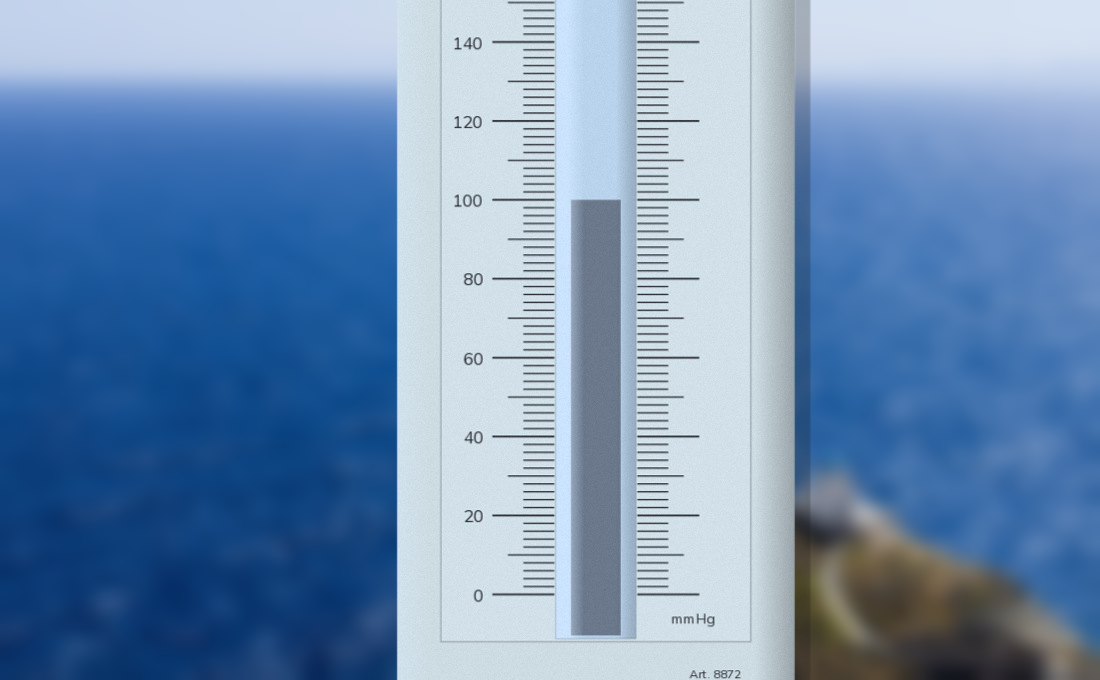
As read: 100; mmHg
